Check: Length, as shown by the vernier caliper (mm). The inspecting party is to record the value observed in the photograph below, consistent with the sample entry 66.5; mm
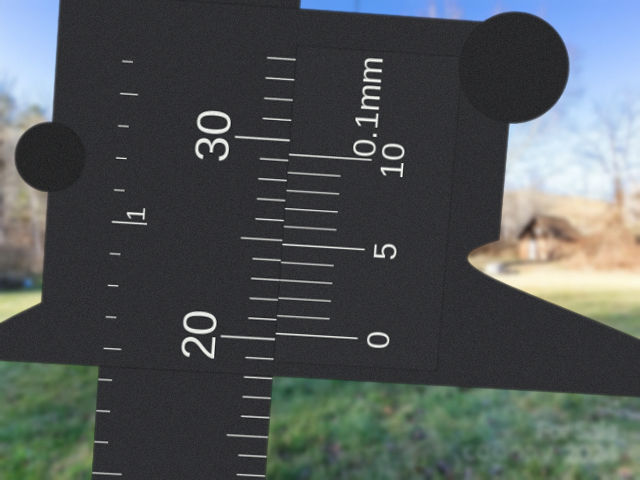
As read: 20.3; mm
